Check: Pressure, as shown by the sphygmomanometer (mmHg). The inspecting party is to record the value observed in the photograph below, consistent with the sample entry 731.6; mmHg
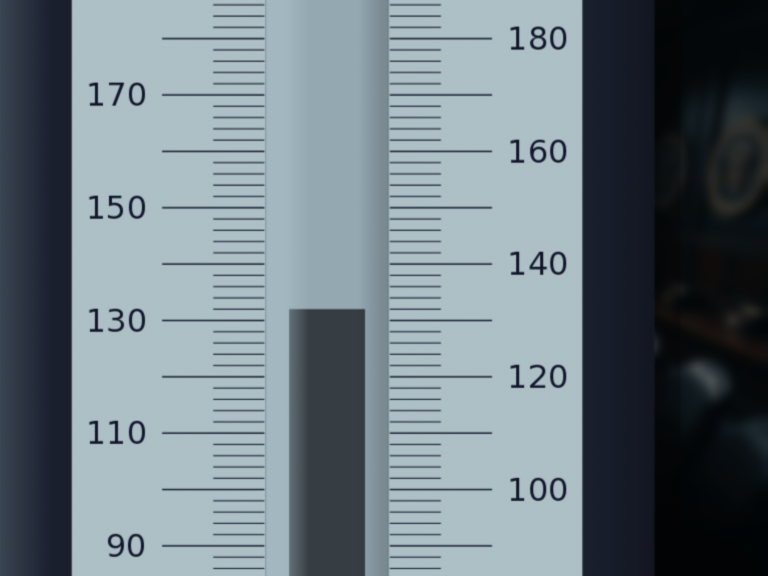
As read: 132; mmHg
